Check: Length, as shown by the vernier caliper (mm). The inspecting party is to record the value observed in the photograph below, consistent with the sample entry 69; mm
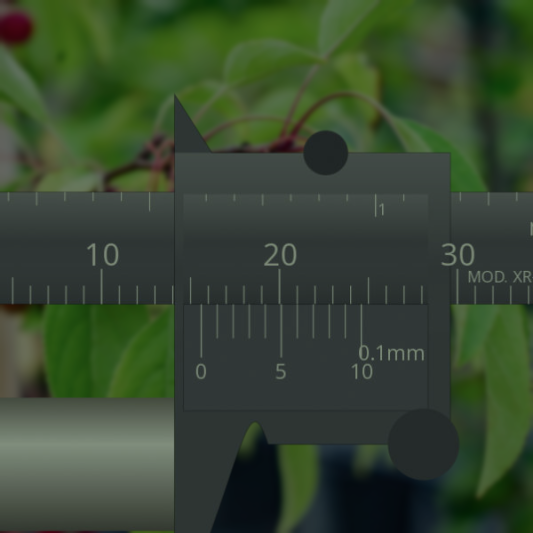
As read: 15.6; mm
